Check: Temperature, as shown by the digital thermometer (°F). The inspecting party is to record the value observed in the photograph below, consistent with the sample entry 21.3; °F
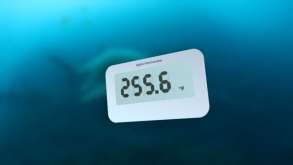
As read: 255.6; °F
